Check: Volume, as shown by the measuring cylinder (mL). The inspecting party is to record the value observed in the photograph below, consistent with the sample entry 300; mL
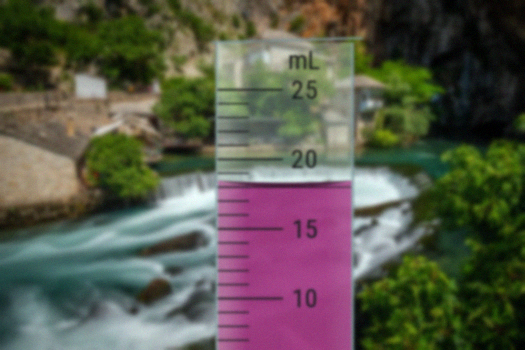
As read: 18; mL
